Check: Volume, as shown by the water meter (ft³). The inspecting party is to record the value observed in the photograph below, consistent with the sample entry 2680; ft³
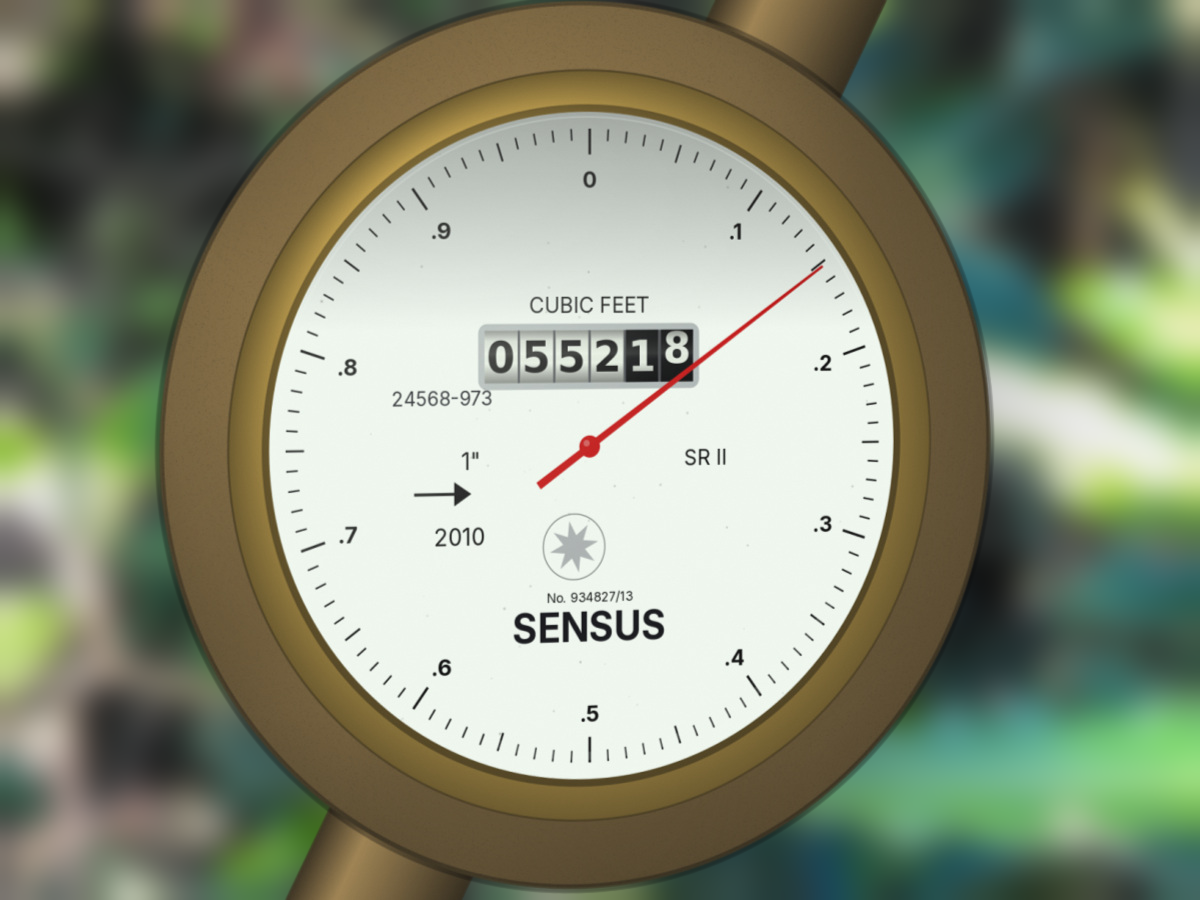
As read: 55218.15; ft³
